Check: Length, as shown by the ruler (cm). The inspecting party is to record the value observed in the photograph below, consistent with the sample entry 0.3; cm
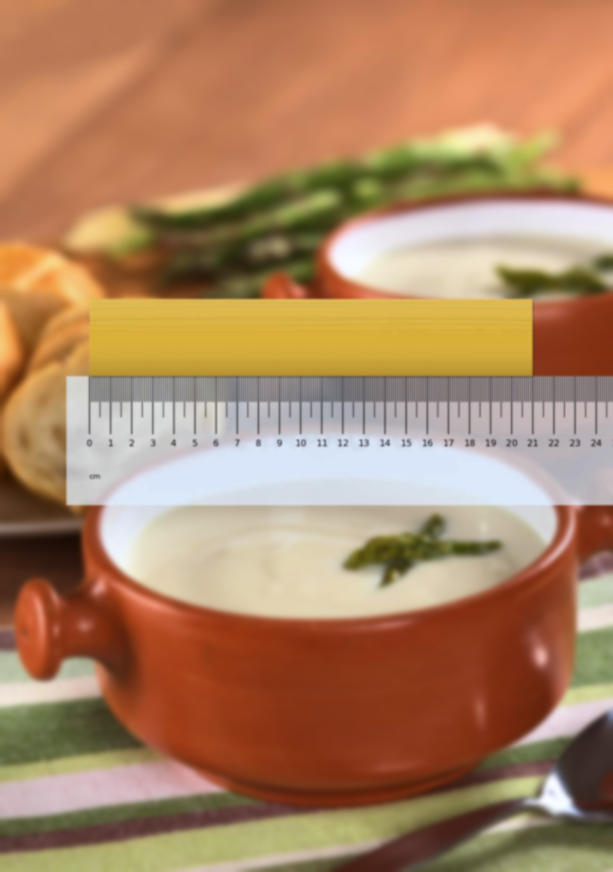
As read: 21; cm
